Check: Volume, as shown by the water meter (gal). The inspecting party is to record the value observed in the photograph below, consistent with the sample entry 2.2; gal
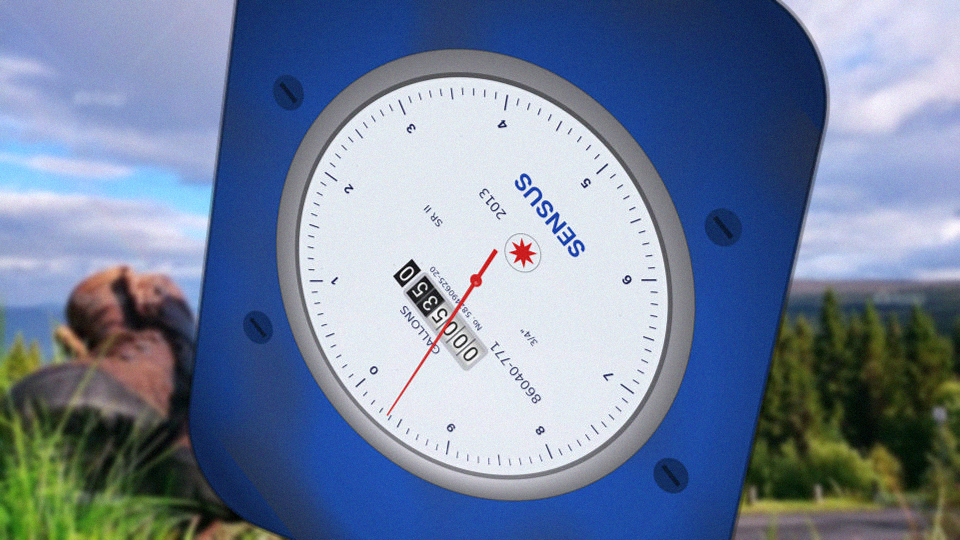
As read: 5349.6; gal
